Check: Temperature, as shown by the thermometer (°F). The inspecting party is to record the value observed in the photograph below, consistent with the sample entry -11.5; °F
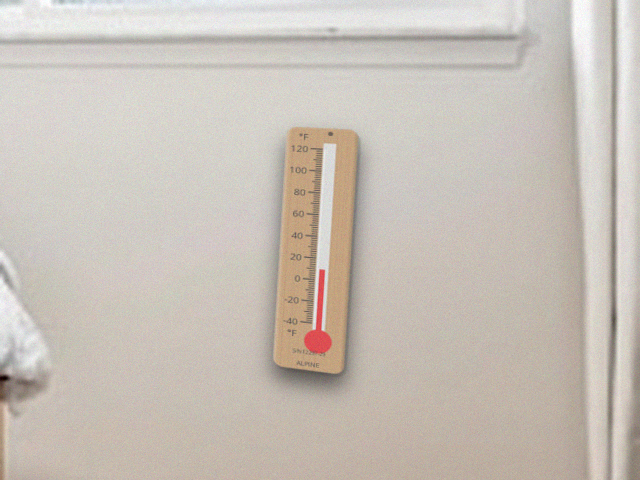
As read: 10; °F
